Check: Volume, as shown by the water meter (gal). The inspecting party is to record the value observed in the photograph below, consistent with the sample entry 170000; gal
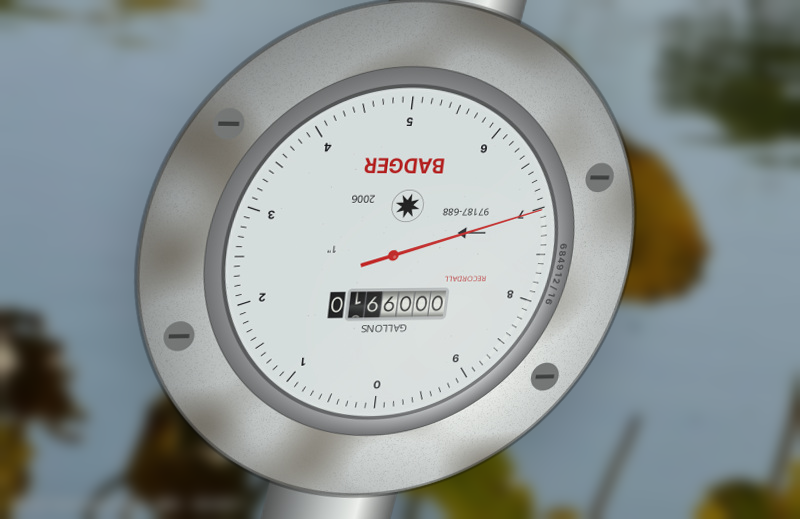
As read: 9907.0; gal
